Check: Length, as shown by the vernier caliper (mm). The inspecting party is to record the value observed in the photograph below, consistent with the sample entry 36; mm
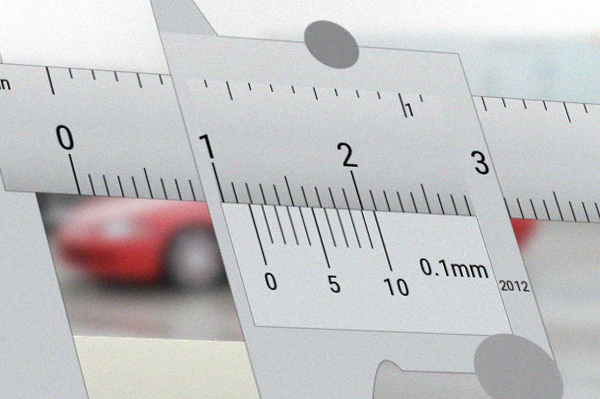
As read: 11.8; mm
